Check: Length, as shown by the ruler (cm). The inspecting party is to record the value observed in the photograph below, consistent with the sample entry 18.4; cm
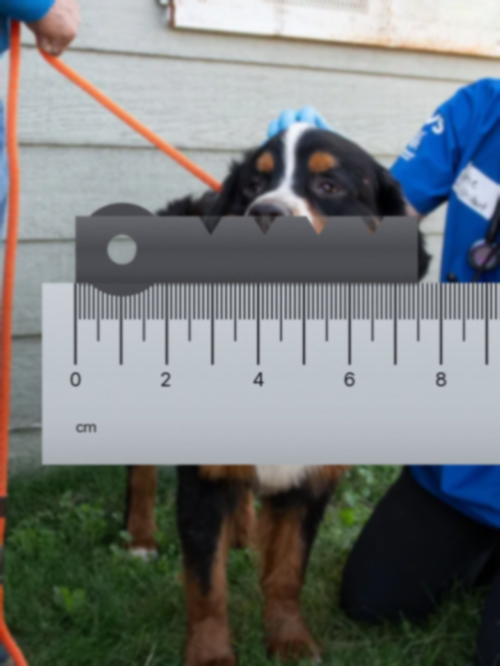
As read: 7.5; cm
